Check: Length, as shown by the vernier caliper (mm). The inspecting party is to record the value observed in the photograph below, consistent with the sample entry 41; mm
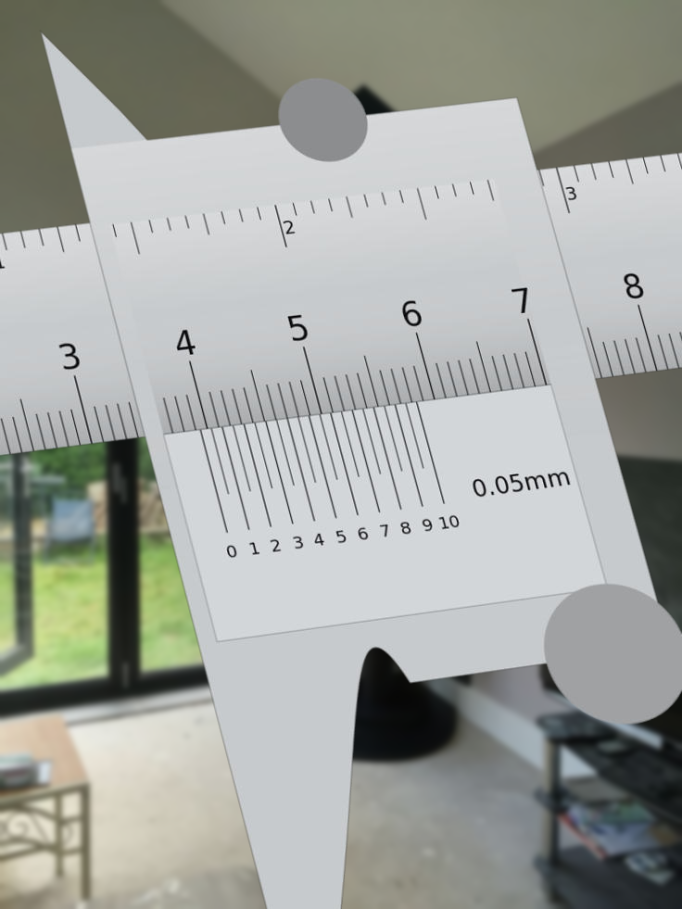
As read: 39.4; mm
